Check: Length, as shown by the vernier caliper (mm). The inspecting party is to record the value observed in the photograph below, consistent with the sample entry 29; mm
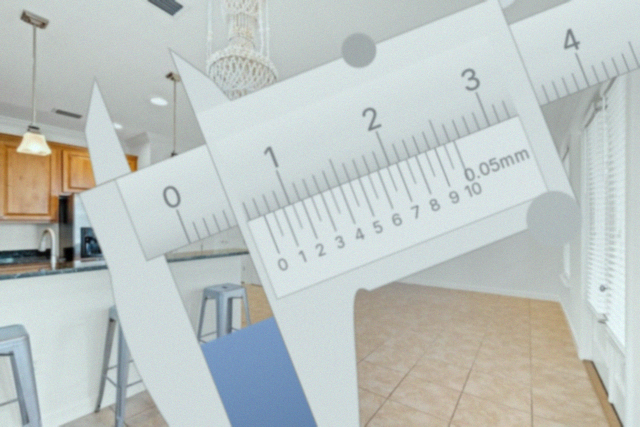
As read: 7.4; mm
